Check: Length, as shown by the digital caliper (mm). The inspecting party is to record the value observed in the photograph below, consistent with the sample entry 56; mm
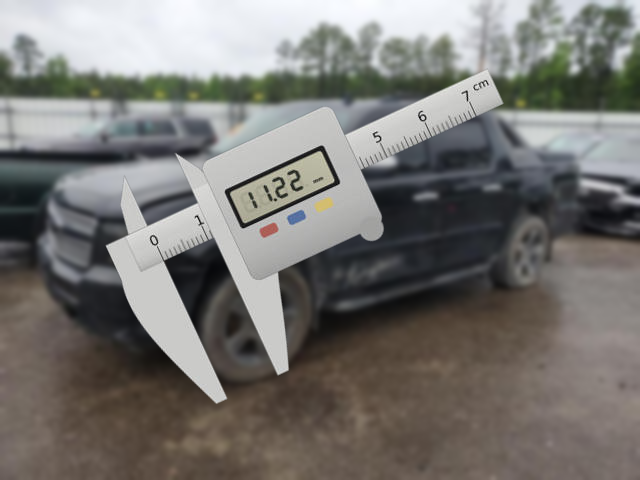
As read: 11.22; mm
